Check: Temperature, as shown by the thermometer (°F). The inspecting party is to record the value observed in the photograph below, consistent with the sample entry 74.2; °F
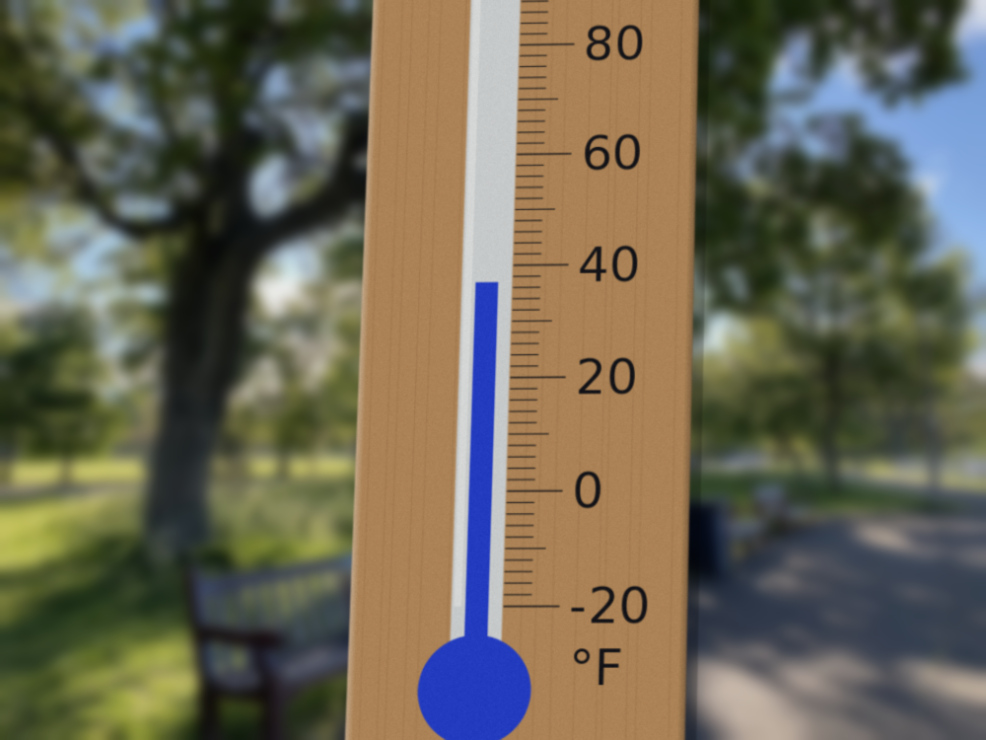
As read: 37; °F
